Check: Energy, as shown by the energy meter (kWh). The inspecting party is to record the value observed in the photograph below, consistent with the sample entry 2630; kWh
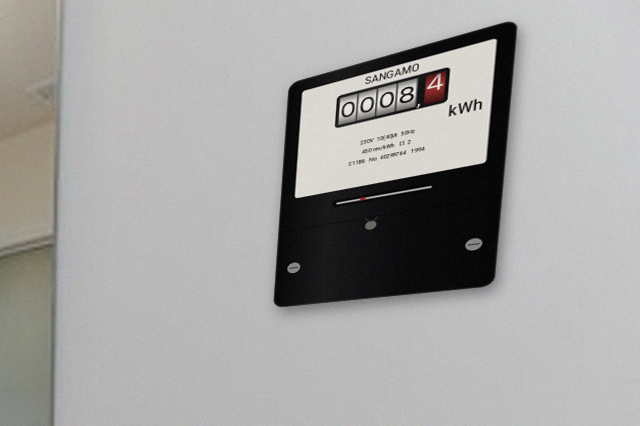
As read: 8.4; kWh
